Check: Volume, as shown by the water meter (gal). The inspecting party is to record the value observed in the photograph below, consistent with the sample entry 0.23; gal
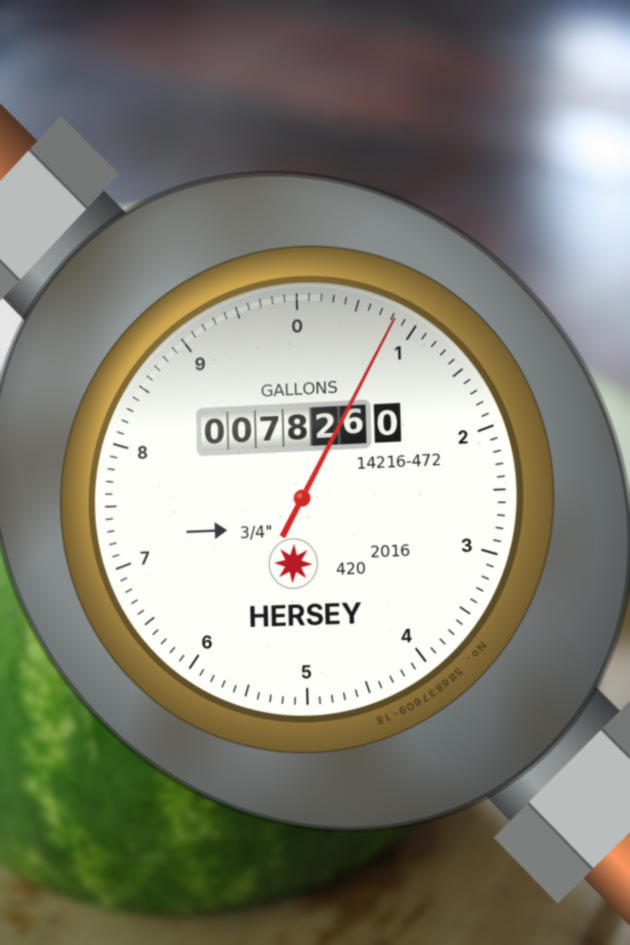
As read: 78260.8; gal
